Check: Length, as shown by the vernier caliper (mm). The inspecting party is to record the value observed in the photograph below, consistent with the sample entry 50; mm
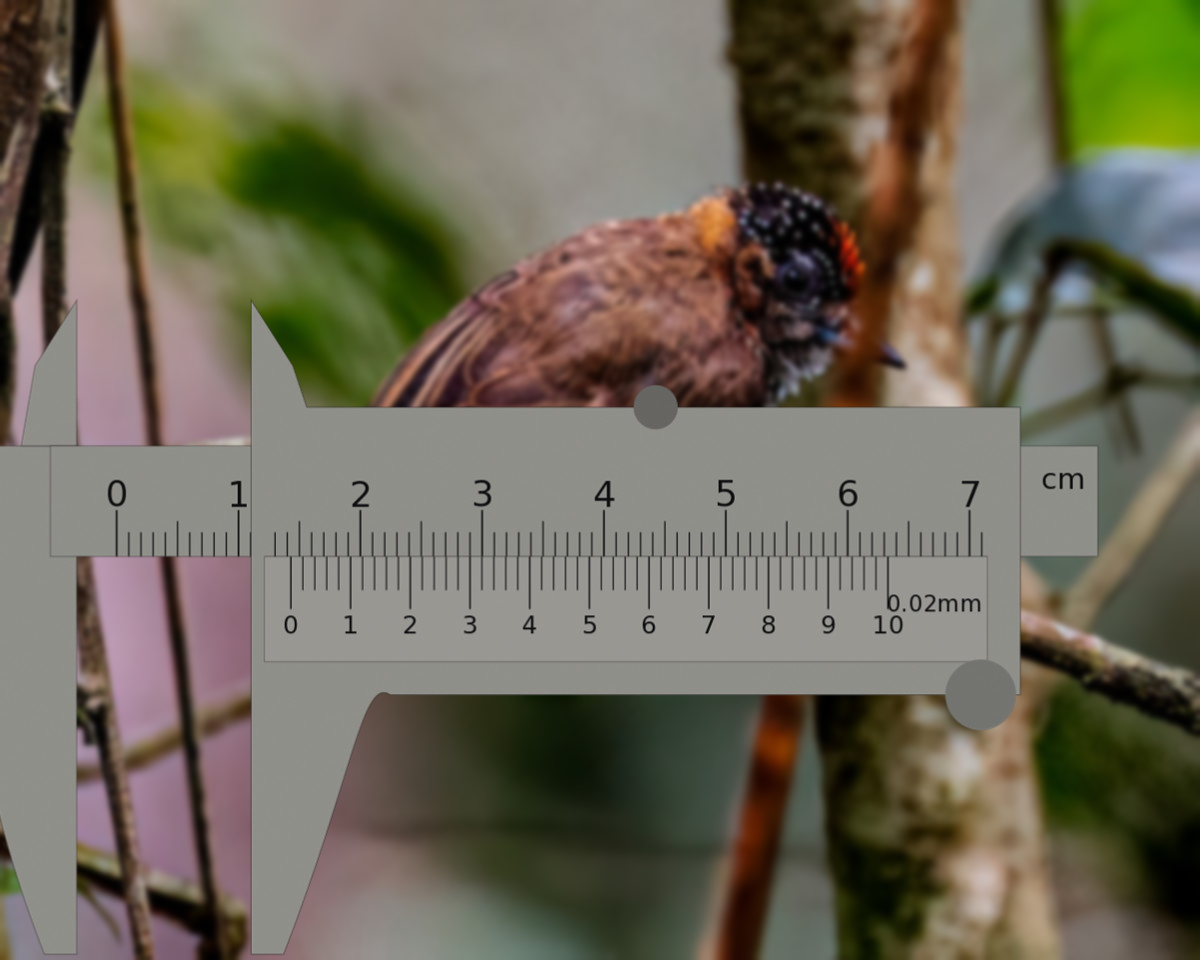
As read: 14.3; mm
